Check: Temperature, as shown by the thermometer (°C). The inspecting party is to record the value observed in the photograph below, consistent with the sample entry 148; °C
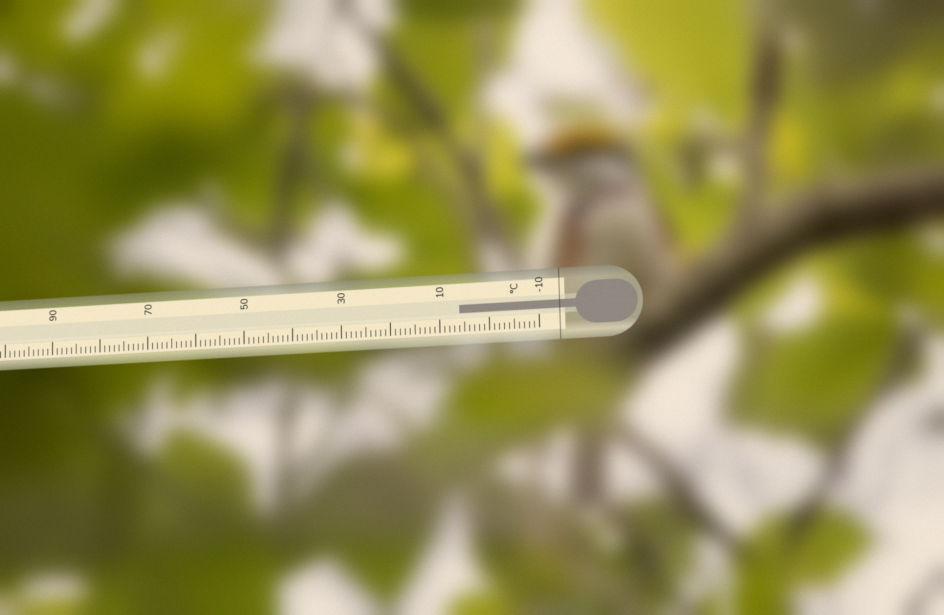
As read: 6; °C
